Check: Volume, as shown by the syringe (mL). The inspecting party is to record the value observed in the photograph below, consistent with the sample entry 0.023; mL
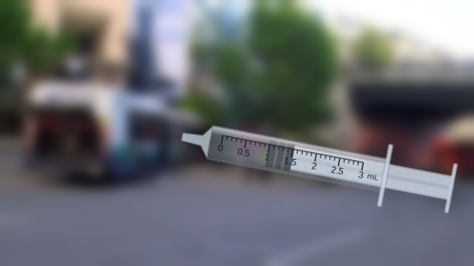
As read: 1; mL
